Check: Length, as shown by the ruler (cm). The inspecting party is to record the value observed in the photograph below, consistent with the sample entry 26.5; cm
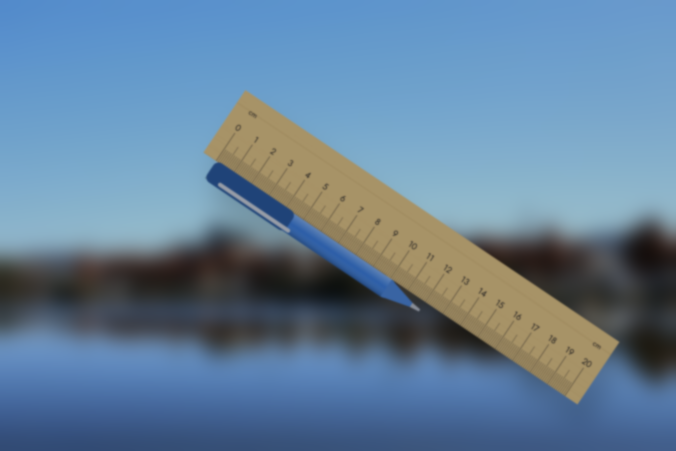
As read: 12; cm
